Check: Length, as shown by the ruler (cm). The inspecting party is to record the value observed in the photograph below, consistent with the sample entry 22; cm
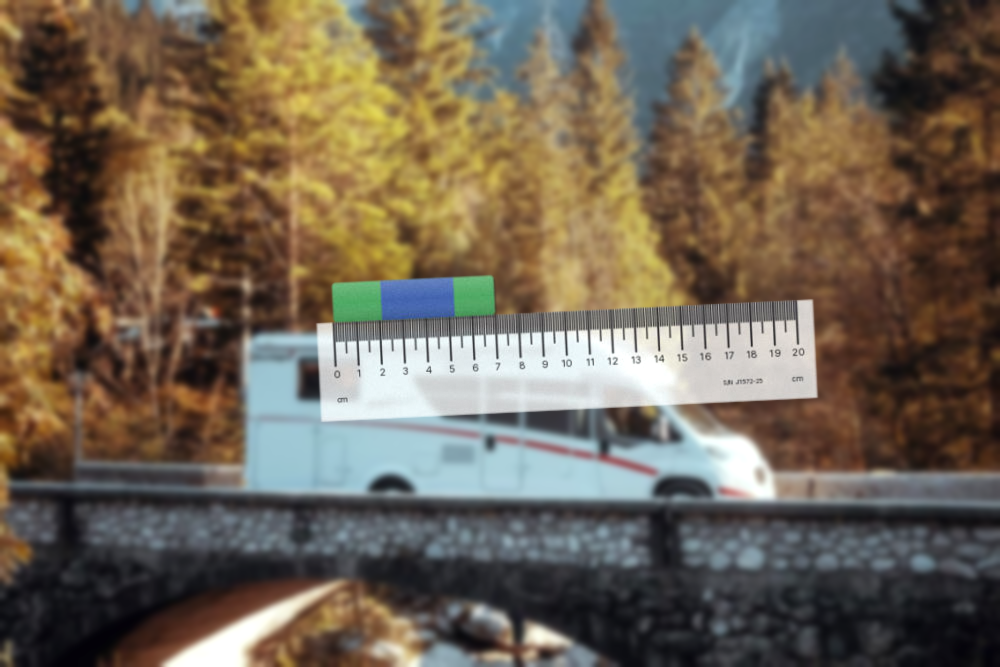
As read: 7; cm
